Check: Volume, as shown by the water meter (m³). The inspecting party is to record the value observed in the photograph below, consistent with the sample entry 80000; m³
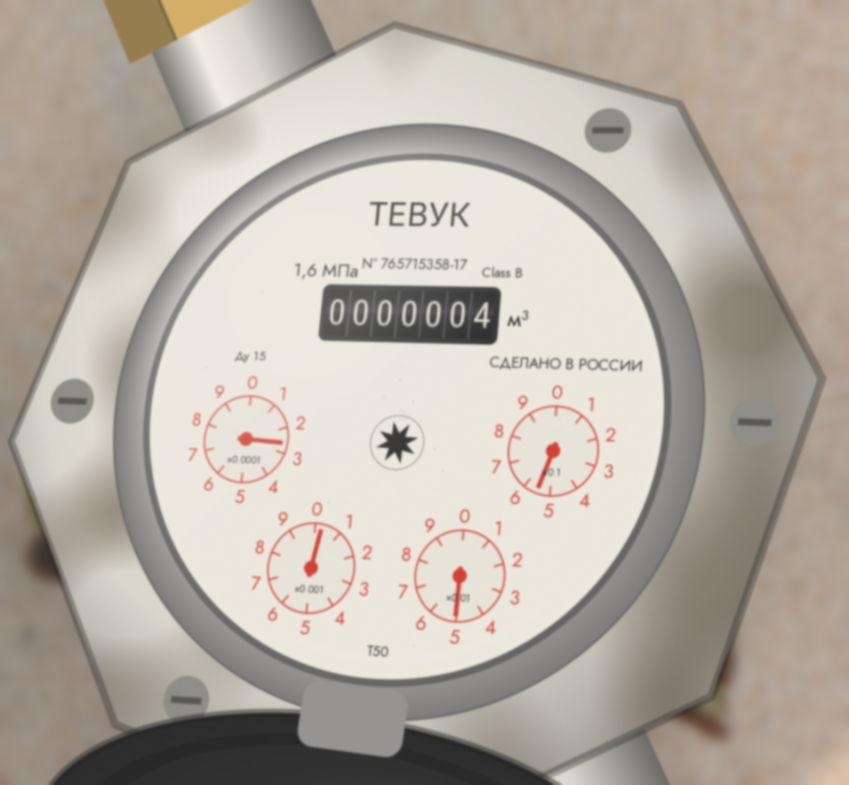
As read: 4.5502; m³
